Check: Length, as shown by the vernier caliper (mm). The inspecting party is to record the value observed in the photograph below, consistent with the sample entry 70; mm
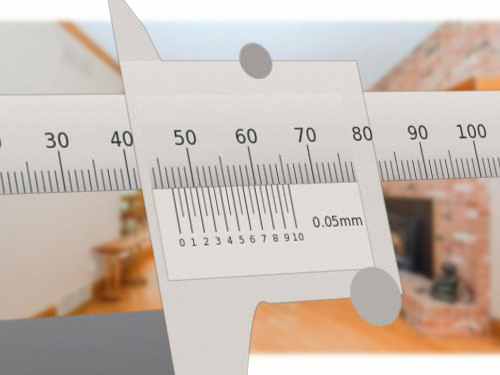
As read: 46.5; mm
